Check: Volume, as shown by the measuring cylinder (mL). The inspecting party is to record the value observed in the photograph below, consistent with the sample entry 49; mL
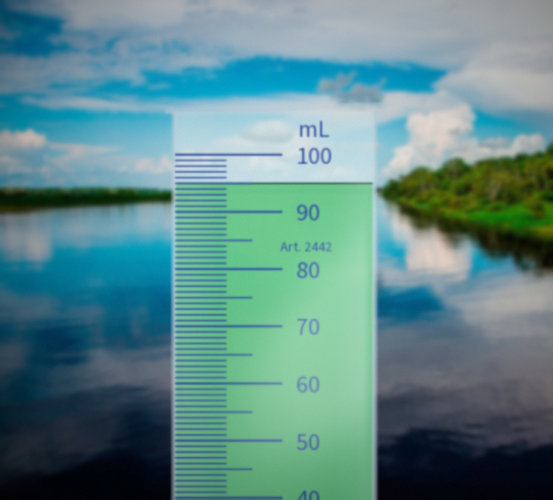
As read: 95; mL
